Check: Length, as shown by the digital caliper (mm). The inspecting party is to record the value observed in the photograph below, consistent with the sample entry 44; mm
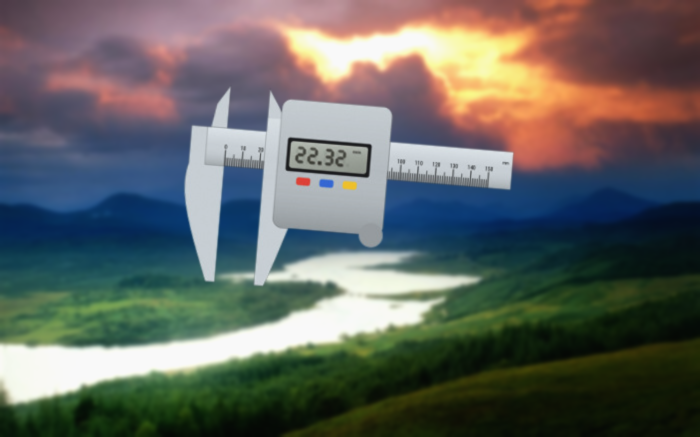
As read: 22.32; mm
